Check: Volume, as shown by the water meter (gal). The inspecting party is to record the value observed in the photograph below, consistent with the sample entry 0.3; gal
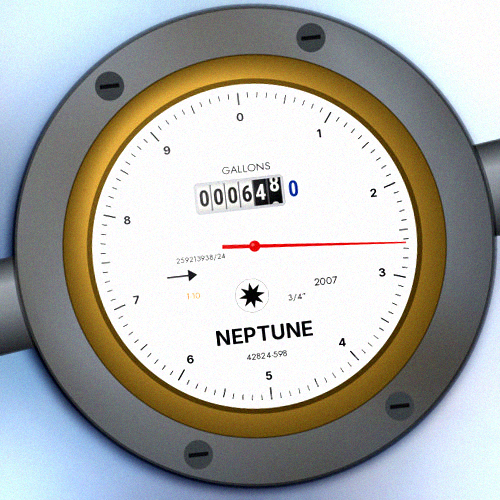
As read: 6482.6; gal
